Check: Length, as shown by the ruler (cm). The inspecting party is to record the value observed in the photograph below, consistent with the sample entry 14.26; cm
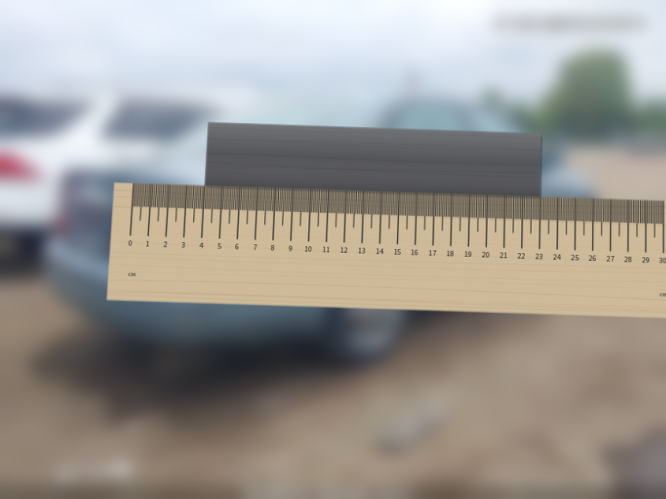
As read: 19; cm
